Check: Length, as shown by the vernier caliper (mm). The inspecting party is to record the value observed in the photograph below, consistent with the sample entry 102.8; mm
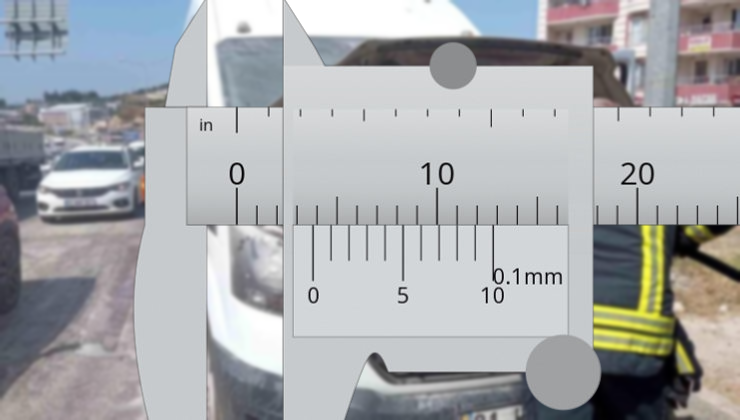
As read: 3.8; mm
